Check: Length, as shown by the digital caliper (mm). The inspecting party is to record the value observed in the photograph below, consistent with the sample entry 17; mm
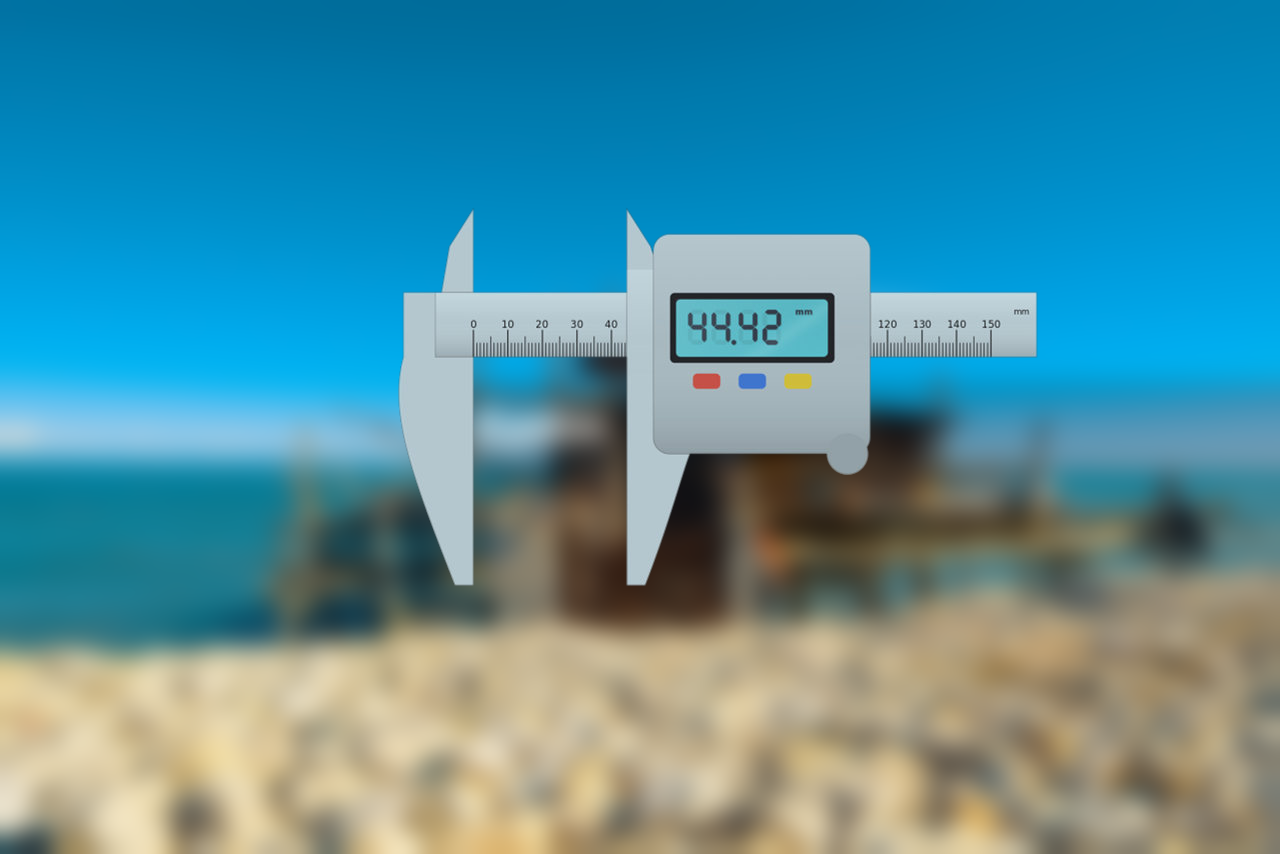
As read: 44.42; mm
